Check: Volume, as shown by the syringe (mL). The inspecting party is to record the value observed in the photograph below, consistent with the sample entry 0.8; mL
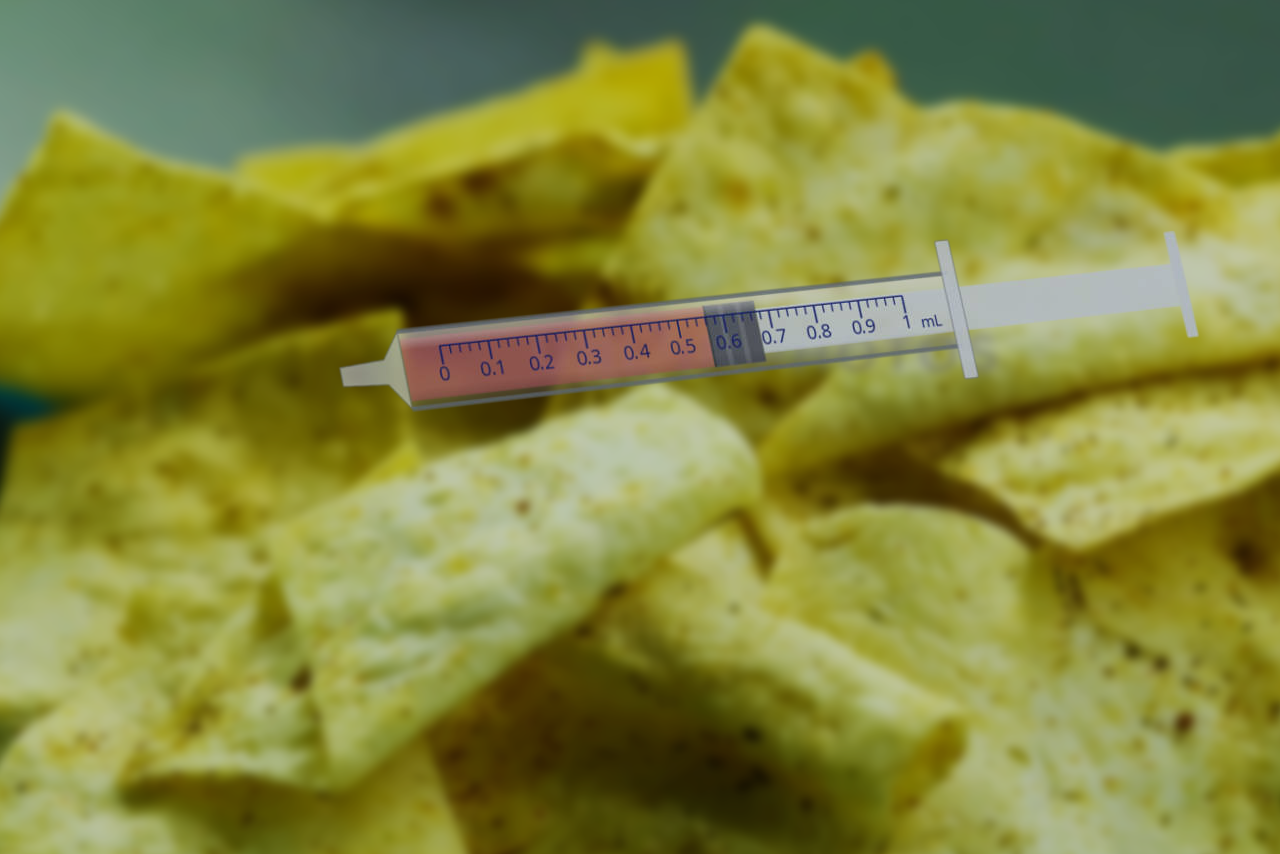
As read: 0.56; mL
